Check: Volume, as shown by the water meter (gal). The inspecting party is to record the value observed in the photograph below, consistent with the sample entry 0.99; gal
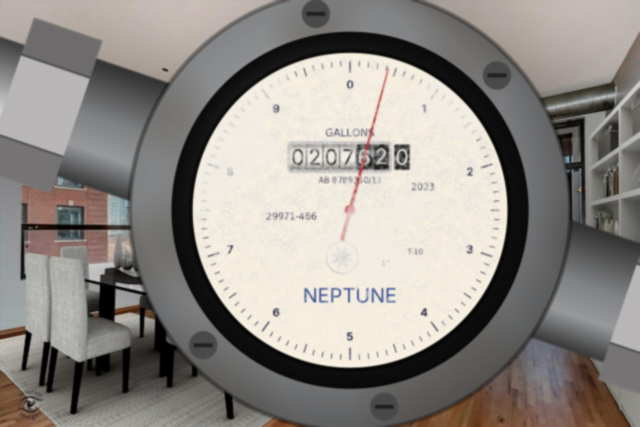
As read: 207620.4; gal
